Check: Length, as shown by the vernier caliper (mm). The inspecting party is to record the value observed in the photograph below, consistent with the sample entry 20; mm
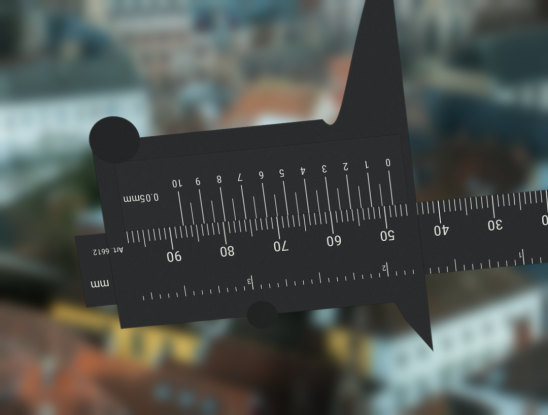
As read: 48.4; mm
